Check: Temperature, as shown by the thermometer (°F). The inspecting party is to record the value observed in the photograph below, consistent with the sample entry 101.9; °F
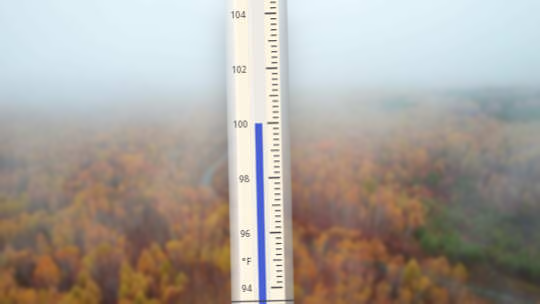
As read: 100; °F
